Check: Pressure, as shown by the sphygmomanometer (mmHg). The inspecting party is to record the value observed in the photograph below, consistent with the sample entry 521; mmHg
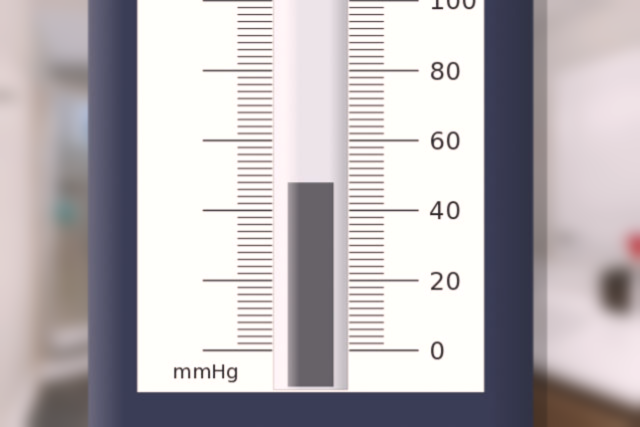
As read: 48; mmHg
